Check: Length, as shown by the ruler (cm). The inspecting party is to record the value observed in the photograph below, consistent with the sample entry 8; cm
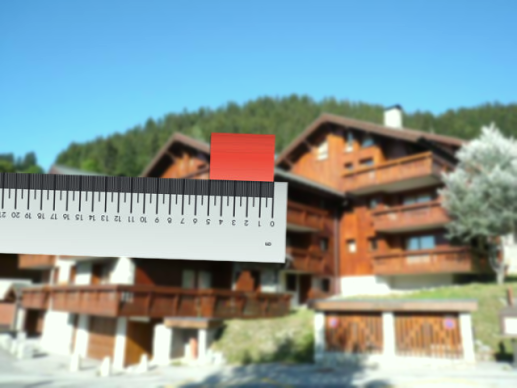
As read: 5; cm
